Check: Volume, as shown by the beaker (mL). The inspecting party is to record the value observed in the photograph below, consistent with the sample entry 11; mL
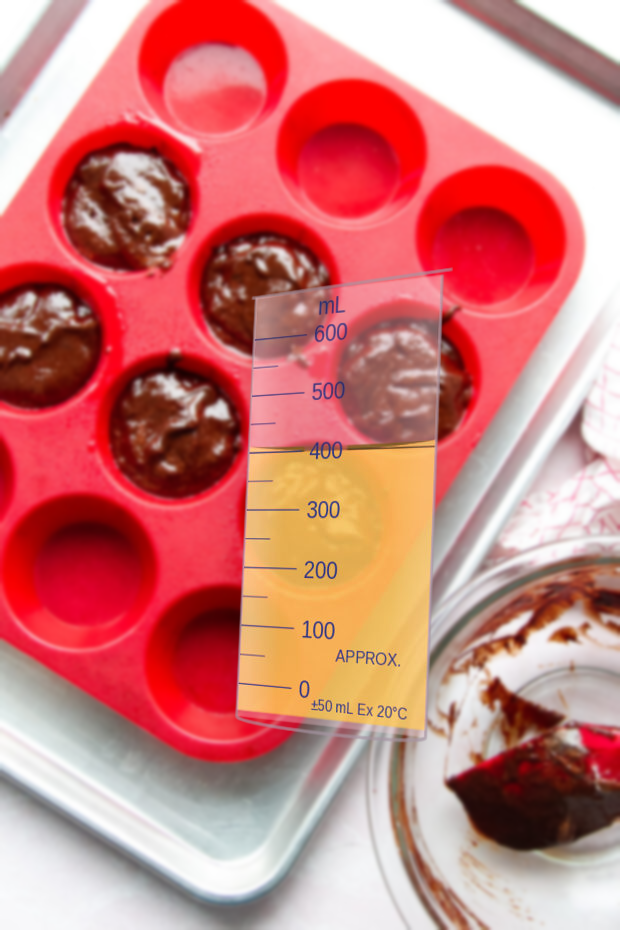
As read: 400; mL
